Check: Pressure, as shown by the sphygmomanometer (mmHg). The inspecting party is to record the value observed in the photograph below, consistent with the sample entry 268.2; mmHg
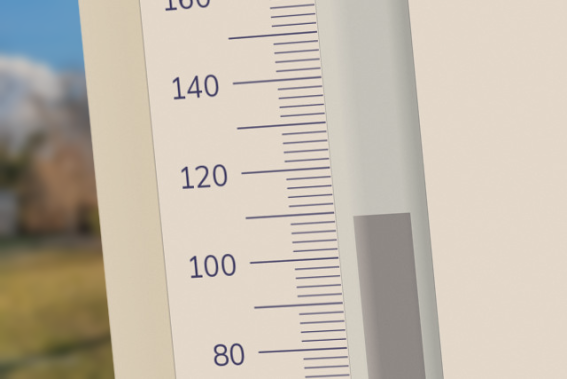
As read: 109; mmHg
